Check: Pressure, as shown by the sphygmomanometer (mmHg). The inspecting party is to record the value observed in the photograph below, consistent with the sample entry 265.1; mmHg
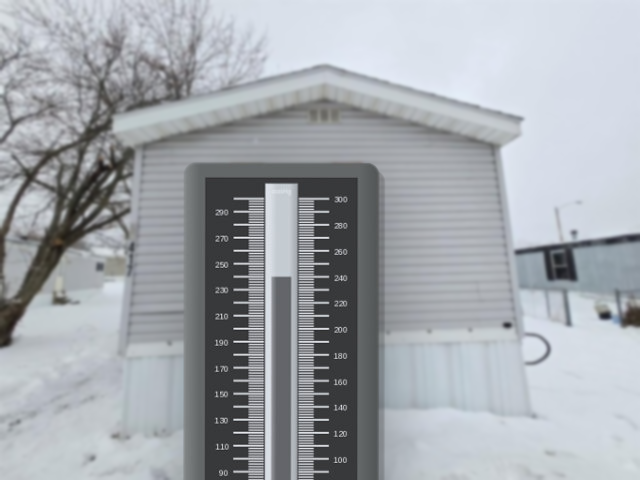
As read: 240; mmHg
